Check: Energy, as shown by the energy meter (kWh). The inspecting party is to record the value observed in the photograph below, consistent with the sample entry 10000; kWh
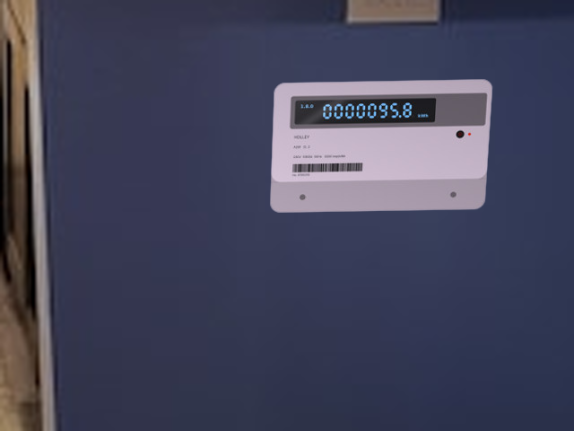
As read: 95.8; kWh
